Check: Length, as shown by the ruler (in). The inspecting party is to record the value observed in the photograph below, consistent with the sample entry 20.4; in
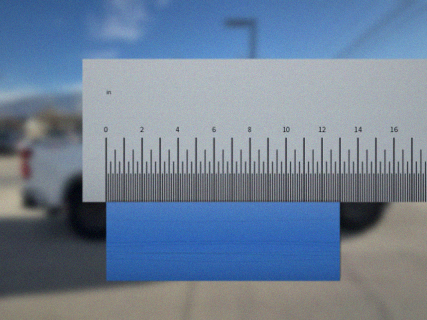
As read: 13; in
